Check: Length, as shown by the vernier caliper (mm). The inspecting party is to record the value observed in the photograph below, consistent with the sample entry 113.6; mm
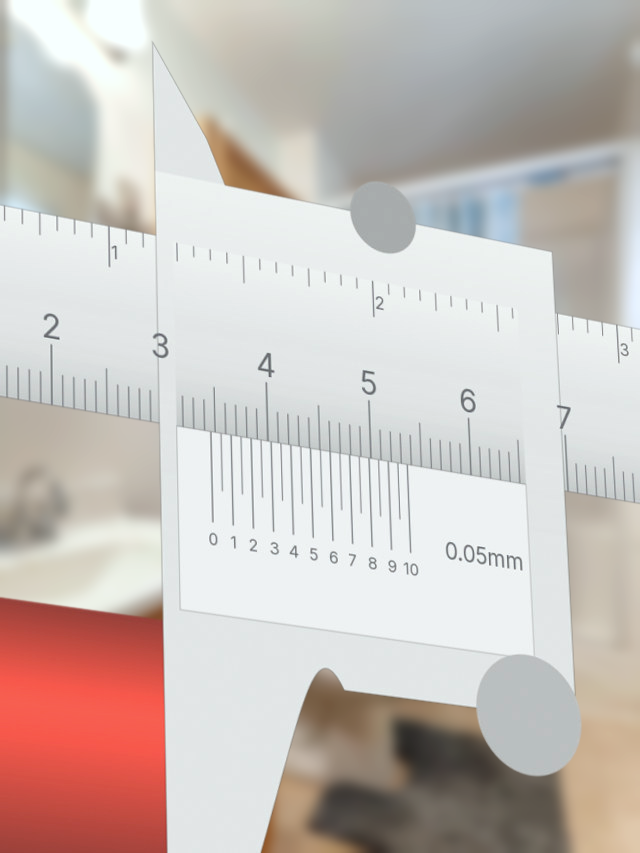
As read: 34.6; mm
